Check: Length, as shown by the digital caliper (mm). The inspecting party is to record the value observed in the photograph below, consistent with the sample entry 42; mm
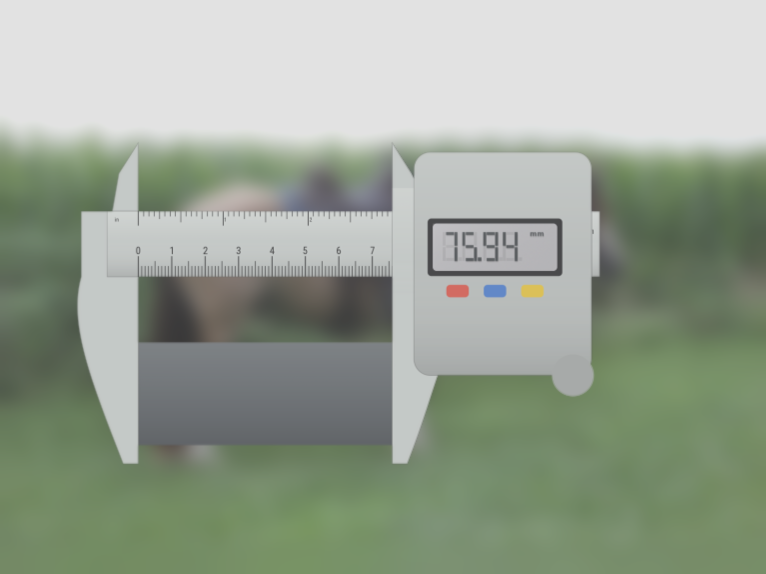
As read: 75.94; mm
